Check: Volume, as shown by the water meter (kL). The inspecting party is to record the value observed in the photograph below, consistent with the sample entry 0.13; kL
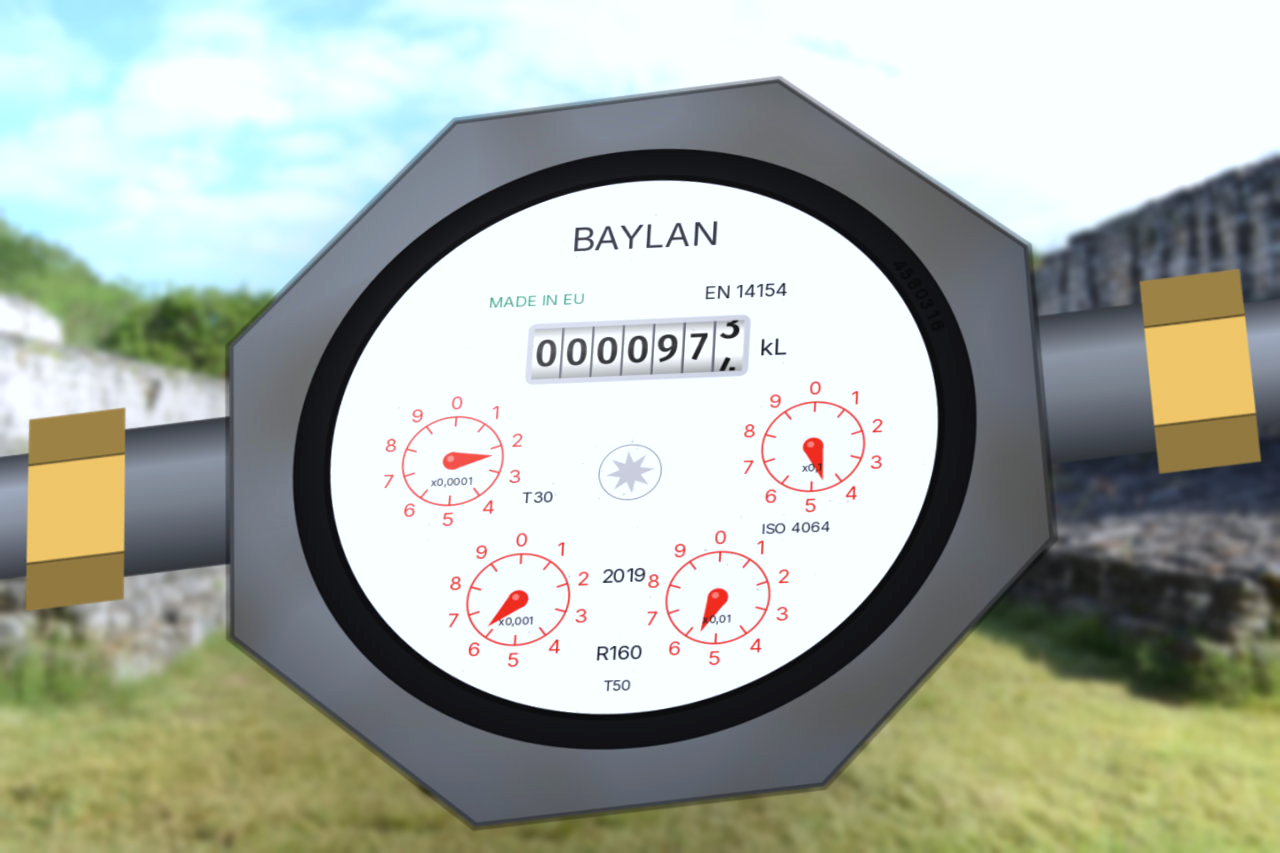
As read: 973.4562; kL
